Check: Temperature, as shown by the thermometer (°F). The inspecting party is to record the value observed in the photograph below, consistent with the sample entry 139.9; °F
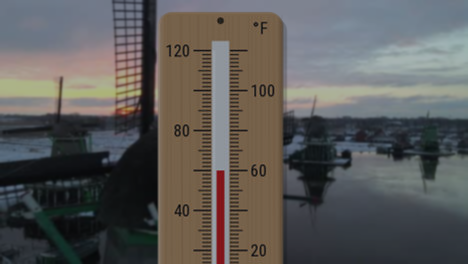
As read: 60; °F
